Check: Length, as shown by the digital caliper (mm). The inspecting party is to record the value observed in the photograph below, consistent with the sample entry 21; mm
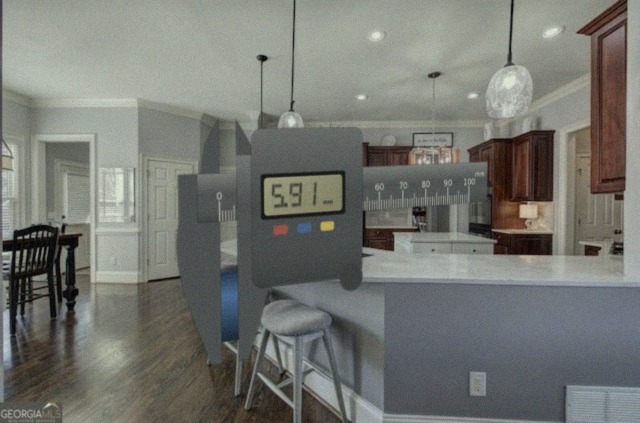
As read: 5.91; mm
